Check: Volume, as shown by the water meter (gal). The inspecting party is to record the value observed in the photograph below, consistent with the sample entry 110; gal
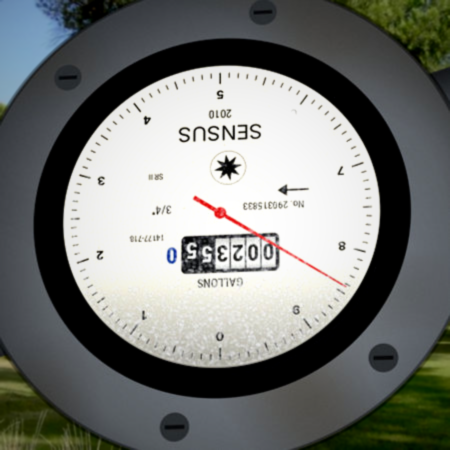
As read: 23548.4; gal
